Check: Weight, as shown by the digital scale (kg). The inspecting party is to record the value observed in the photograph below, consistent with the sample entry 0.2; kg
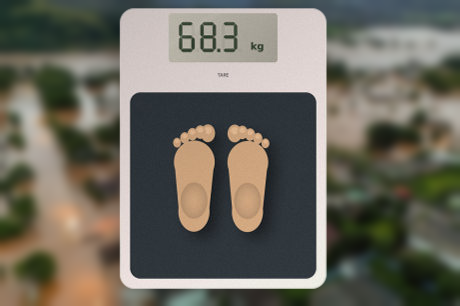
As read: 68.3; kg
